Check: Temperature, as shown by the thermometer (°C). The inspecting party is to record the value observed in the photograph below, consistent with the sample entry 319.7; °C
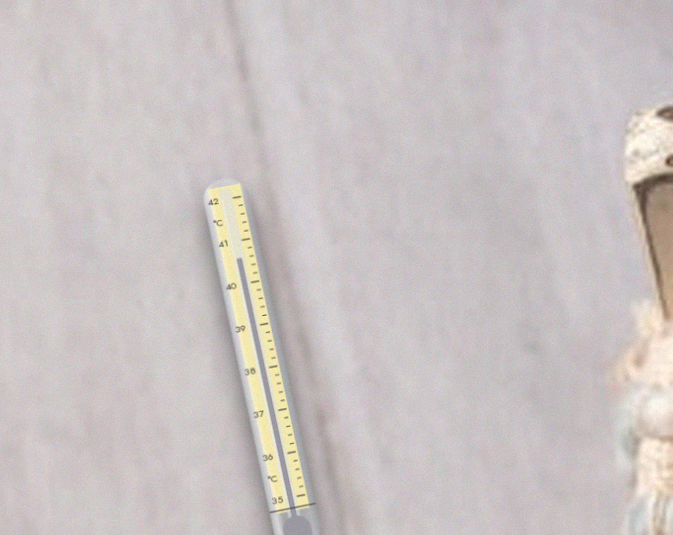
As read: 40.6; °C
